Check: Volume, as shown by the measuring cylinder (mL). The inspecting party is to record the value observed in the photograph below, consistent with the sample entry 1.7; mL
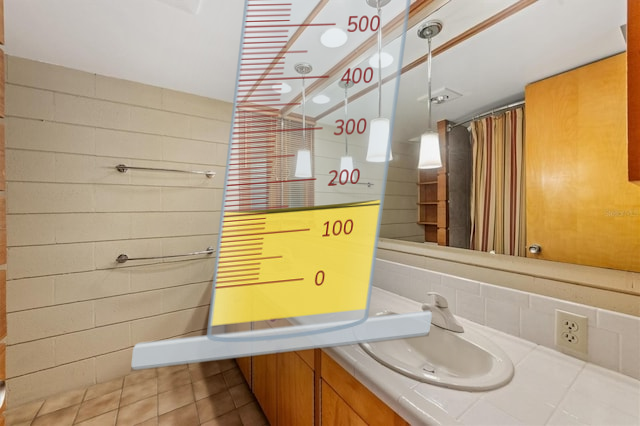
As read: 140; mL
